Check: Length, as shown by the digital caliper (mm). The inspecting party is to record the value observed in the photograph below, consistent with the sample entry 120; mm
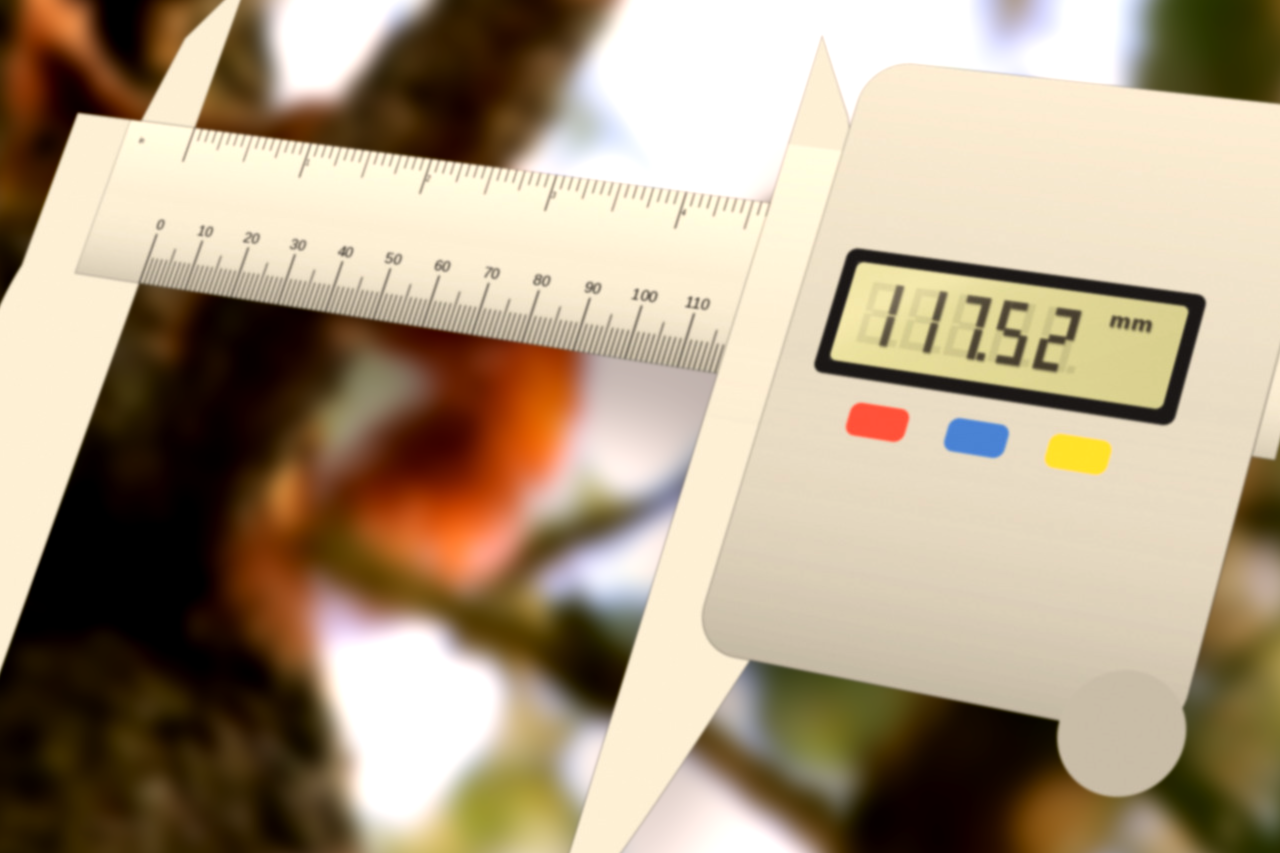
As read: 117.52; mm
